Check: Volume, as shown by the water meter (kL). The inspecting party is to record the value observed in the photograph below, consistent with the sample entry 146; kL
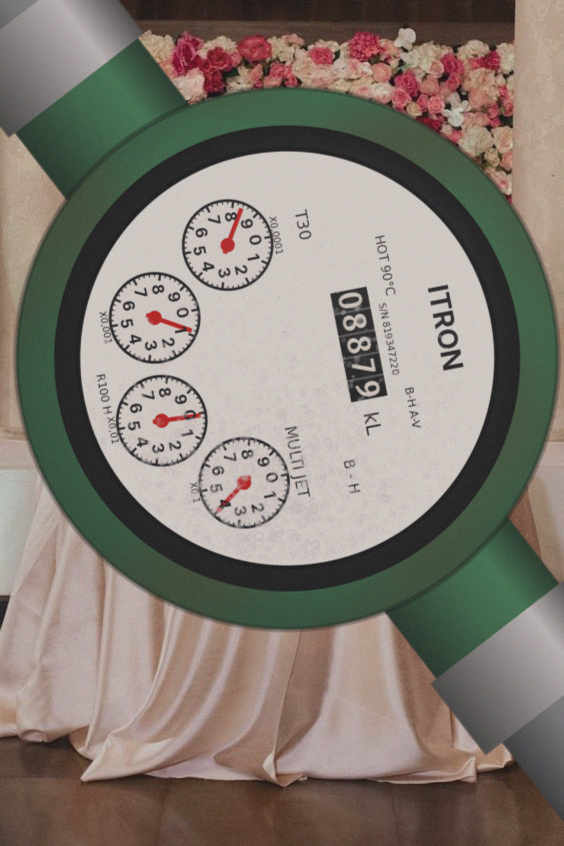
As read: 8879.4008; kL
